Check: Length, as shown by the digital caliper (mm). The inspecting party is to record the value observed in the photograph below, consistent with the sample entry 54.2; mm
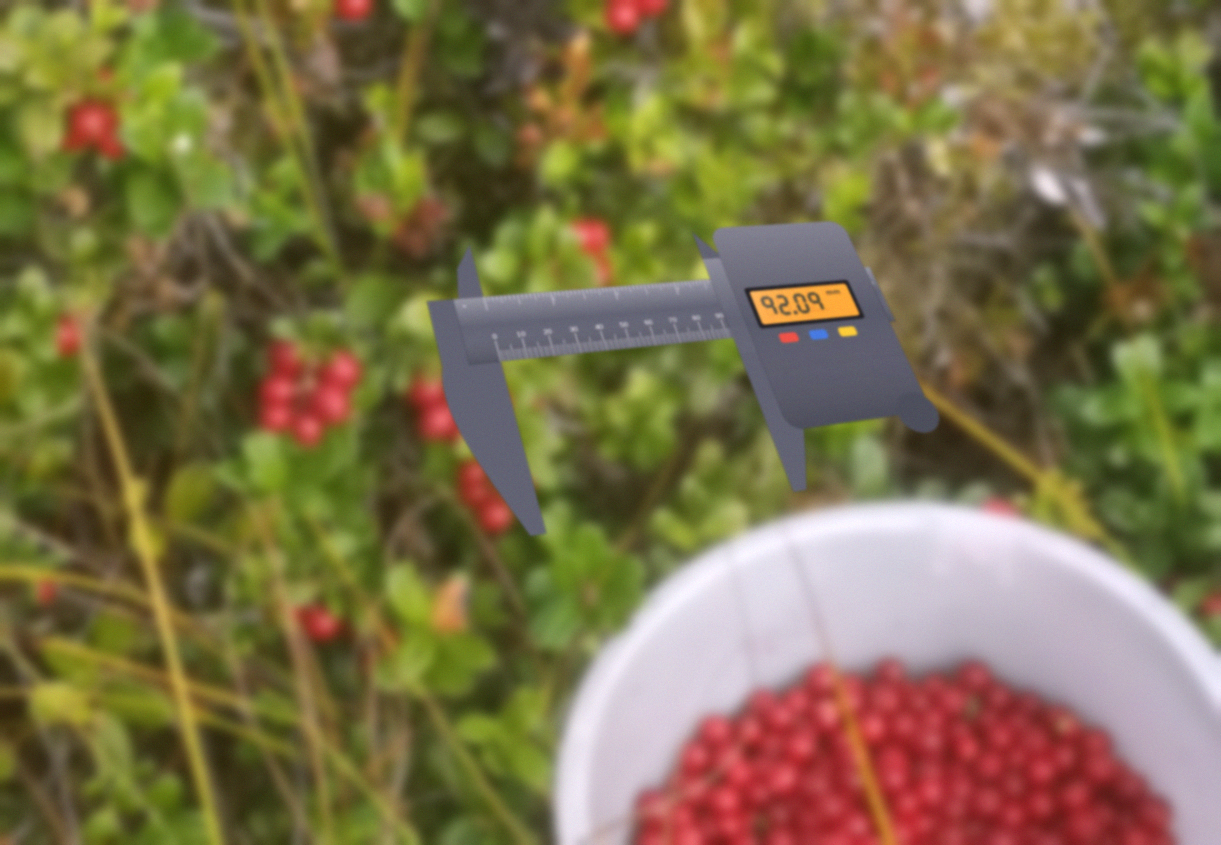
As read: 92.09; mm
